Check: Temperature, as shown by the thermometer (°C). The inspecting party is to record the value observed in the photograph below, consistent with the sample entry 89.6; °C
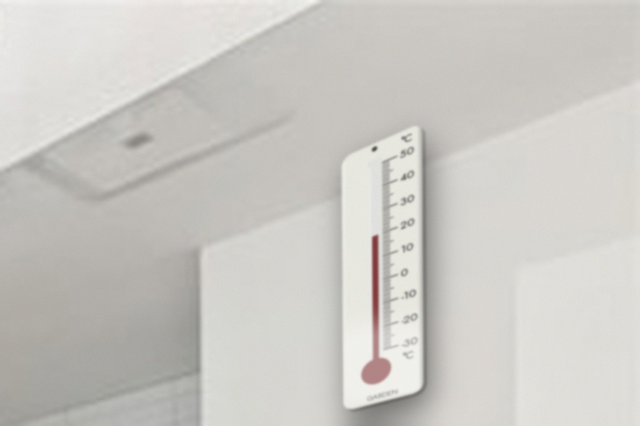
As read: 20; °C
